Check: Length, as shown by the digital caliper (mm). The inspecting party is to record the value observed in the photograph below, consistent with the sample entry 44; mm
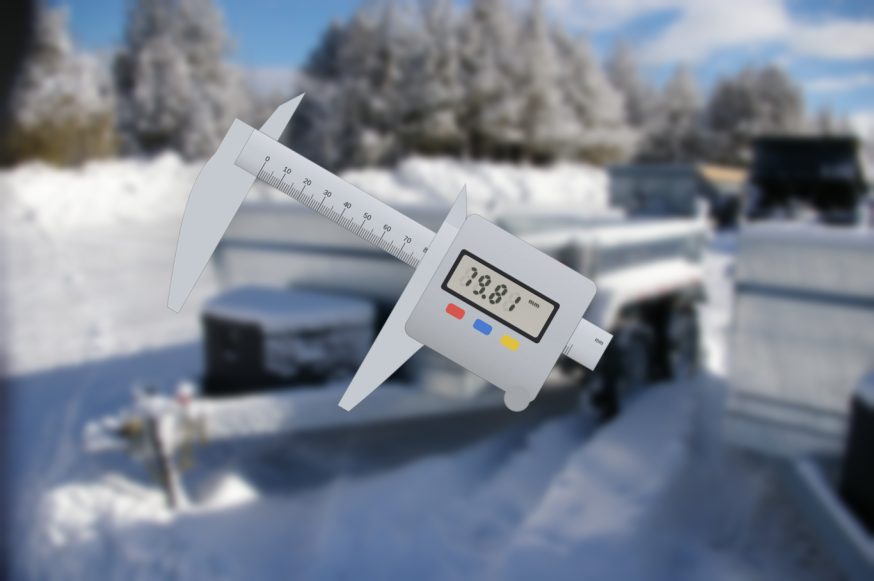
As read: 79.81; mm
